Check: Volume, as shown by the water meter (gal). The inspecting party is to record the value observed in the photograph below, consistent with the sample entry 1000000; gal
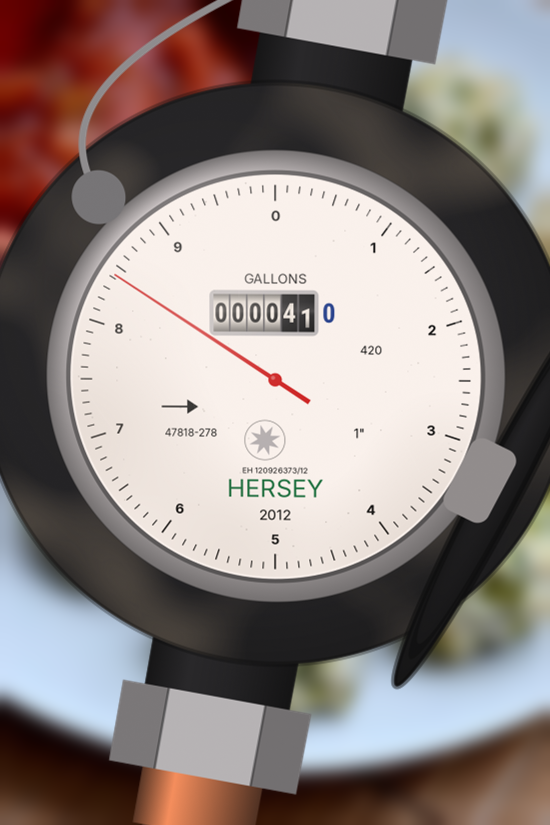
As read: 408.4; gal
